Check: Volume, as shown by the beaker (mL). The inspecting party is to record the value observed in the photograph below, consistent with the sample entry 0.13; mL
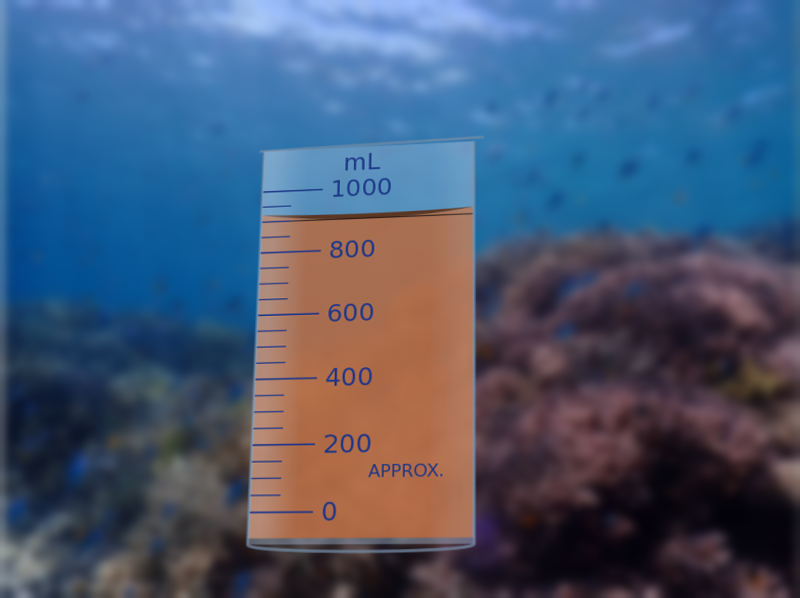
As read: 900; mL
